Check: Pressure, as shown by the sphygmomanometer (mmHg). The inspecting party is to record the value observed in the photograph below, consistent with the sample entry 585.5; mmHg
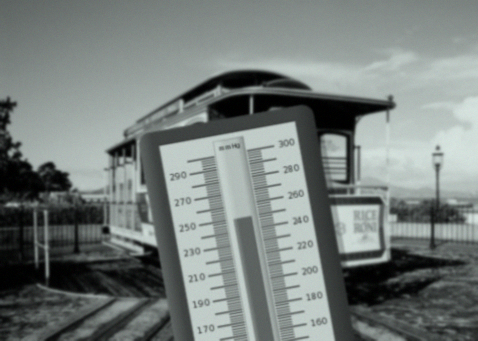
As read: 250; mmHg
